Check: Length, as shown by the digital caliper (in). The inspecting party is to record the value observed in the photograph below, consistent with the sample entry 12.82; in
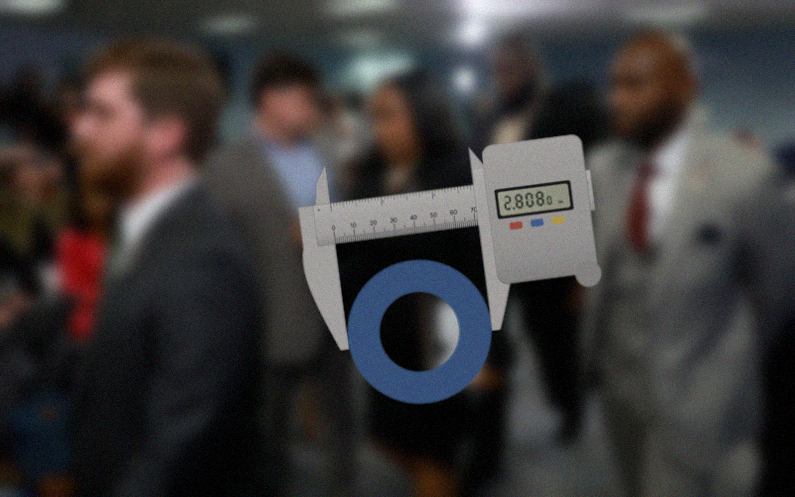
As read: 2.8080; in
